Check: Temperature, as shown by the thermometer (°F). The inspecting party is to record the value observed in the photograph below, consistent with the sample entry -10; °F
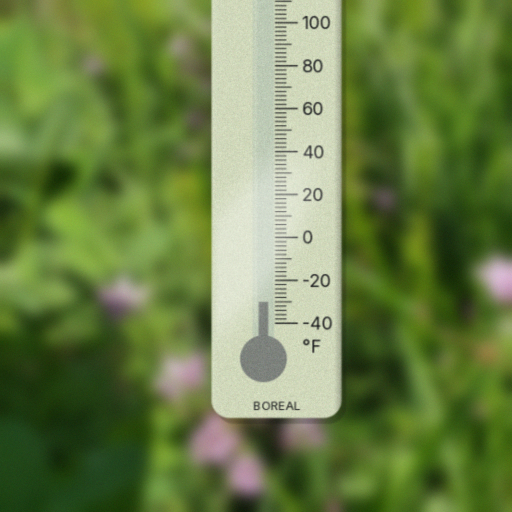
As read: -30; °F
